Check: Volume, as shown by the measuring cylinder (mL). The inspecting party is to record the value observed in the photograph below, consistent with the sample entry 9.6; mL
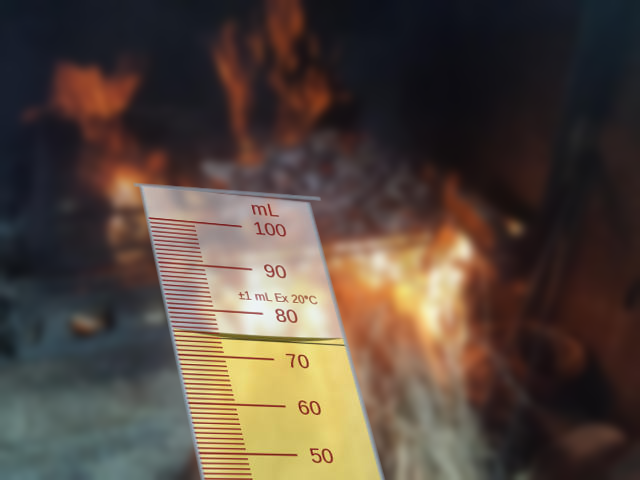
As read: 74; mL
